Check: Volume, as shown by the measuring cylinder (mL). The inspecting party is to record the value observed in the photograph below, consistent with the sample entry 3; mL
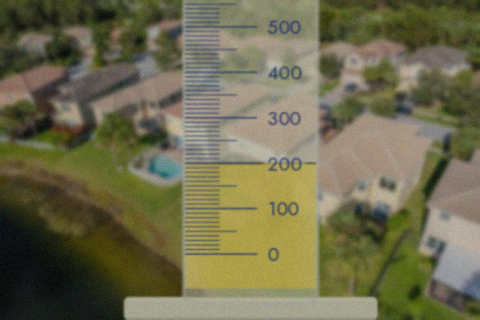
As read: 200; mL
